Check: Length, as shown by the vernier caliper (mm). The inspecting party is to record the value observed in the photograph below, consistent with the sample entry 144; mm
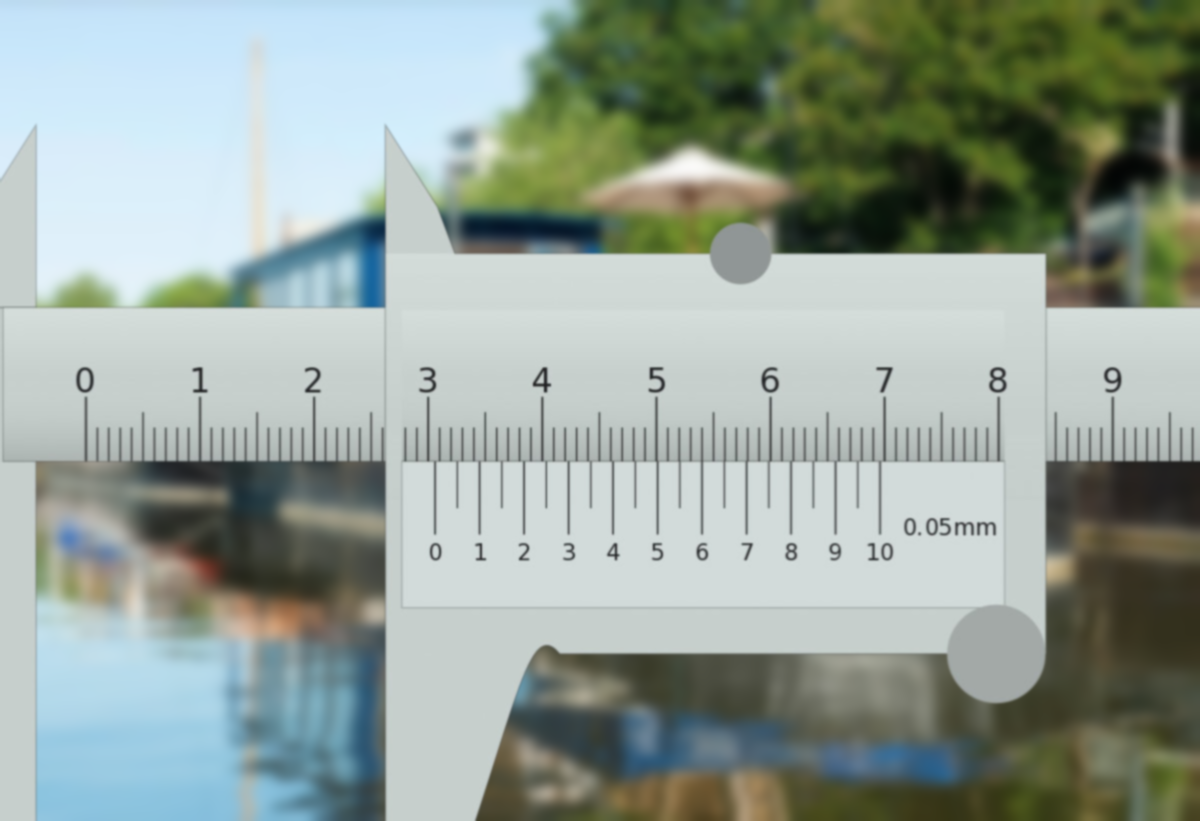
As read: 30.6; mm
